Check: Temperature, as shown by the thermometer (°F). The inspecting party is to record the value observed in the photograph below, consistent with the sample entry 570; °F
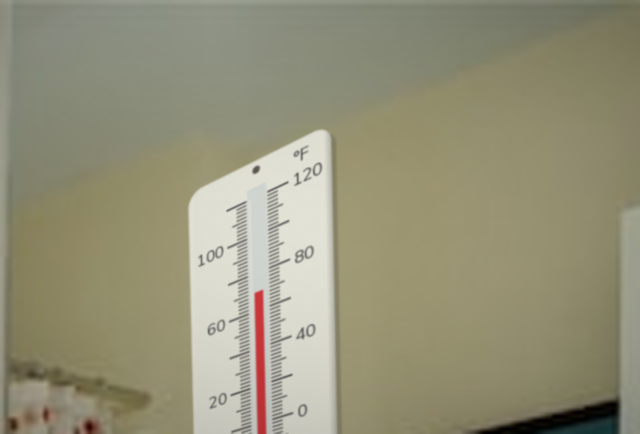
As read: 70; °F
